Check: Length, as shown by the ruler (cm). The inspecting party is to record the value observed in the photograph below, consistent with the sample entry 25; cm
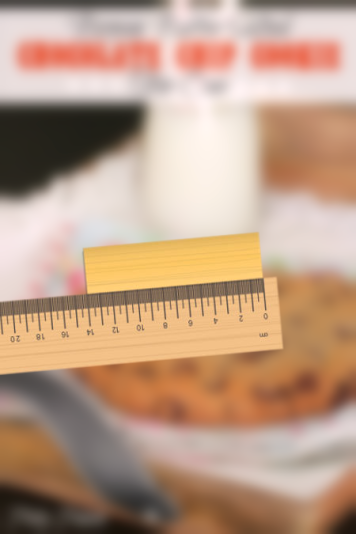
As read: 14; cm
